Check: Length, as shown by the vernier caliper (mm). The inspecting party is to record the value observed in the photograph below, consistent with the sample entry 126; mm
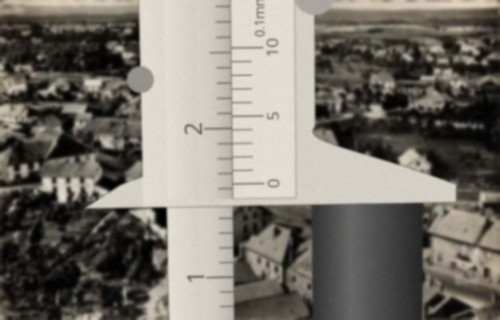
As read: 16.3; mm
